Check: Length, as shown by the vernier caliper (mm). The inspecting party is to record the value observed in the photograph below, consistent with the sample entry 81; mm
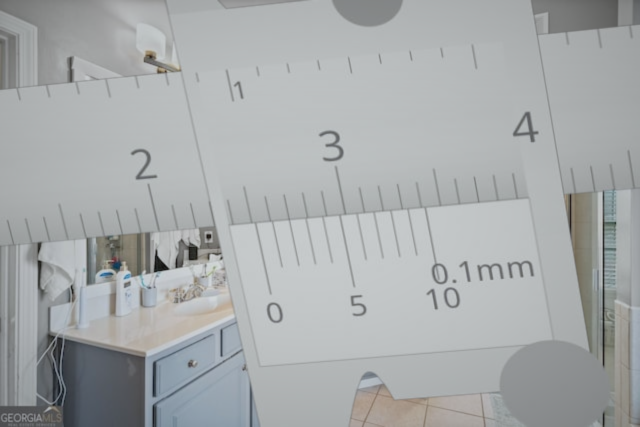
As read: 25.2; mm
